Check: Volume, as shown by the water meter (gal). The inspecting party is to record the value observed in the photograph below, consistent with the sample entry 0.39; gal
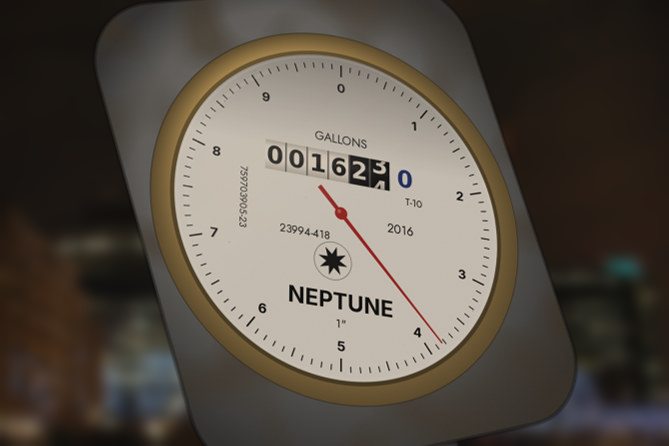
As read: 16233.8; gal
